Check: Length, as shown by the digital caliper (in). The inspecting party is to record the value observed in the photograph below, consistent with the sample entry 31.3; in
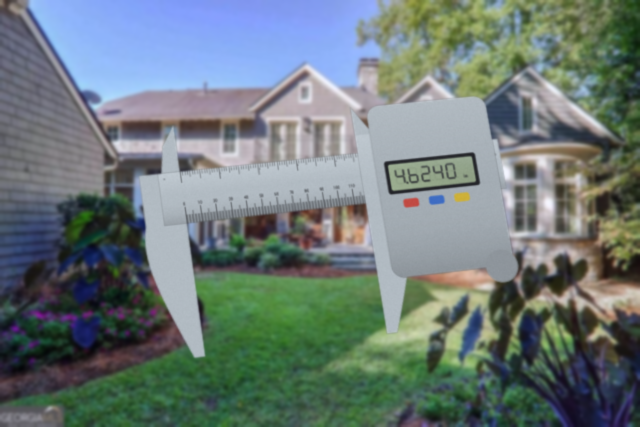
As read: 4.6240; in
